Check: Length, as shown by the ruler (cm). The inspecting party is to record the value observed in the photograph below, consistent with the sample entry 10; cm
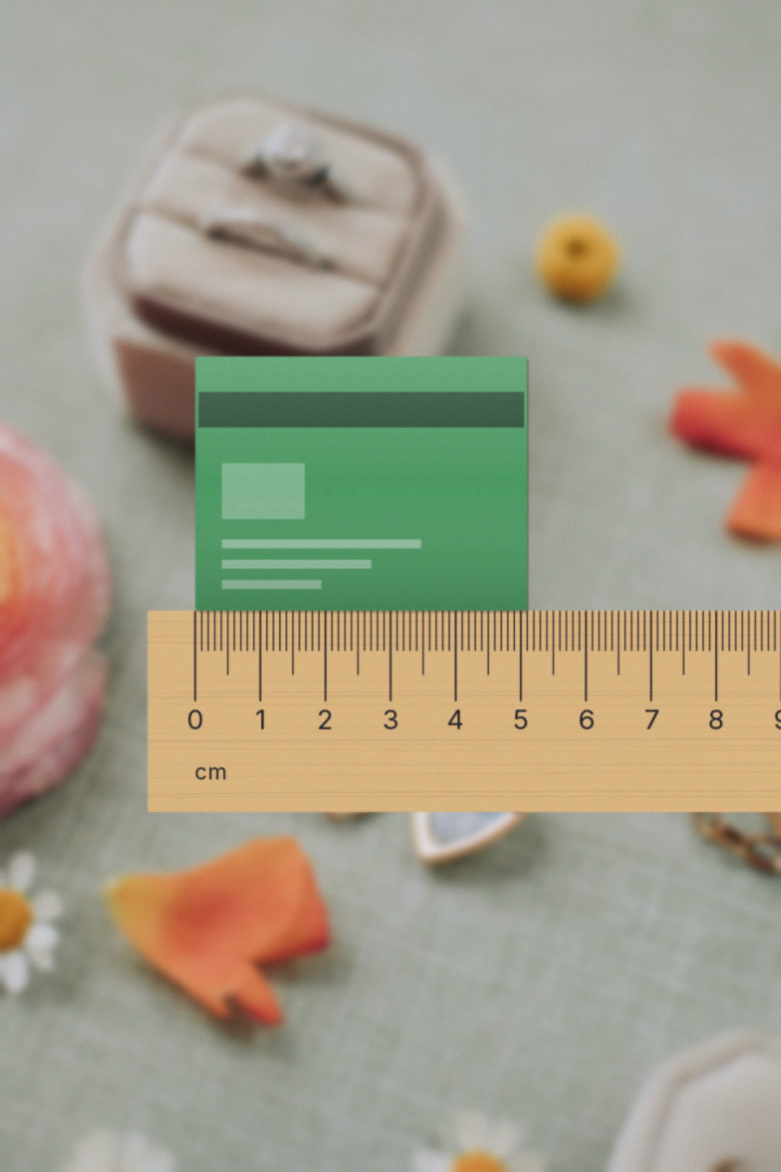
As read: 5.1; cm
